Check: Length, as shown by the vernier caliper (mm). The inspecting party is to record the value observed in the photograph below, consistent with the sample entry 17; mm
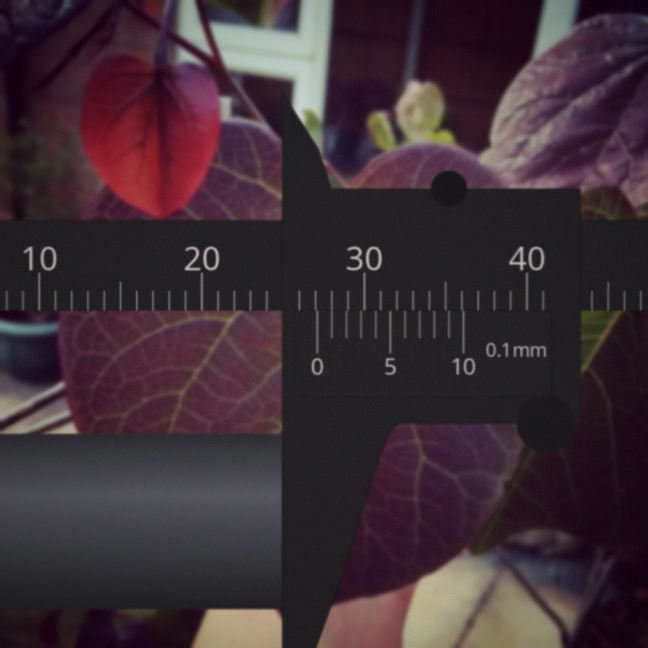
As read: 27.1; mm
